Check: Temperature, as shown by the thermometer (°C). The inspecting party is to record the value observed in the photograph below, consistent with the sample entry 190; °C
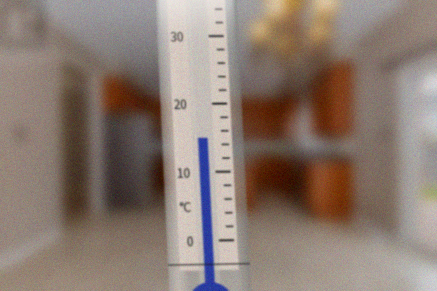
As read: 15; °C
